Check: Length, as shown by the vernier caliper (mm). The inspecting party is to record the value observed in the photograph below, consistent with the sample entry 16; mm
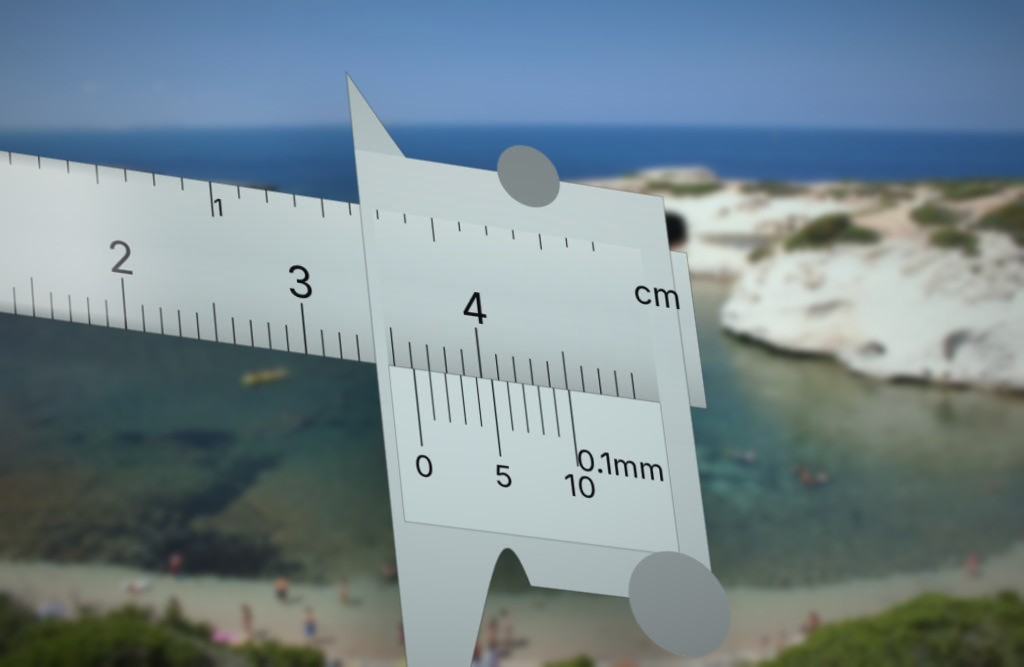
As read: 36.1; mm
